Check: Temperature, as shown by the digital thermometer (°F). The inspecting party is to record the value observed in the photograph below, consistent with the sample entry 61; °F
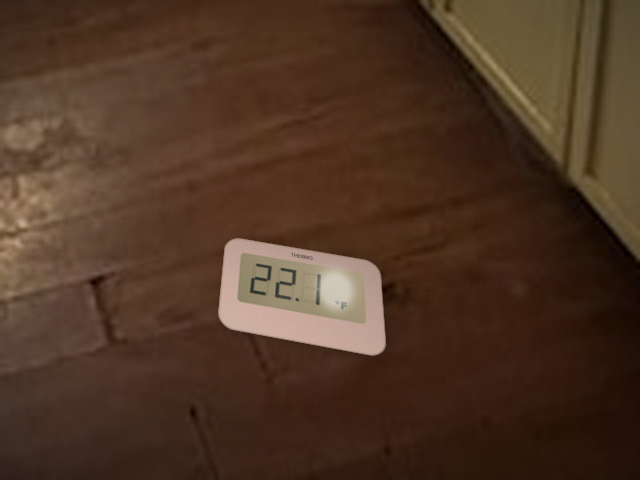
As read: 22.1; °F
